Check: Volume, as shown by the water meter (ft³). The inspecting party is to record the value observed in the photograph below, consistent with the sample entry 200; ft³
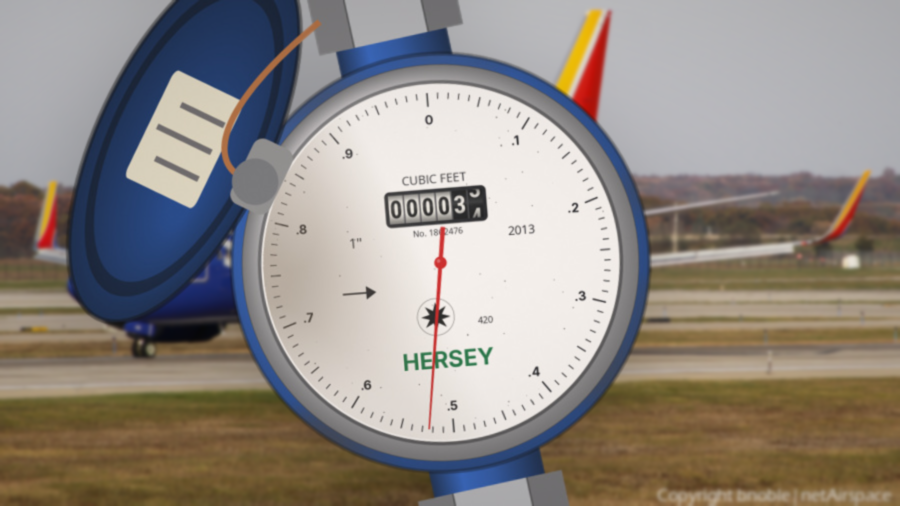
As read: 33.52; ft³
